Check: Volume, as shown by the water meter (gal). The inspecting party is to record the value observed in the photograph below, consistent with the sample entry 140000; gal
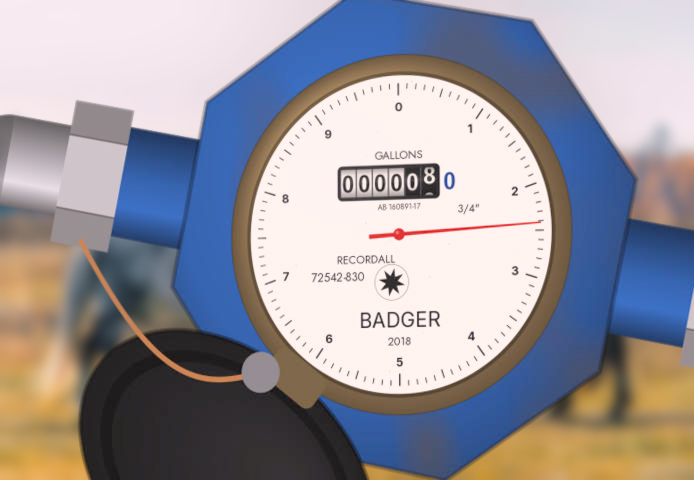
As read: 82.4; gal
